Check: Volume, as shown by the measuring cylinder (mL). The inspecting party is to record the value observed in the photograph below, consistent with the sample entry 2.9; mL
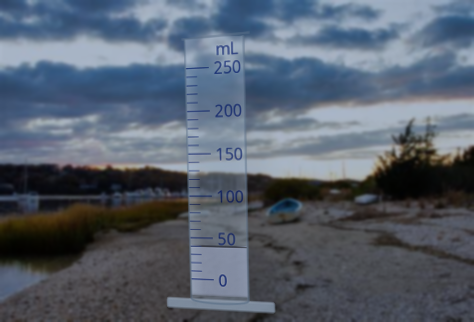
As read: 40; mL
